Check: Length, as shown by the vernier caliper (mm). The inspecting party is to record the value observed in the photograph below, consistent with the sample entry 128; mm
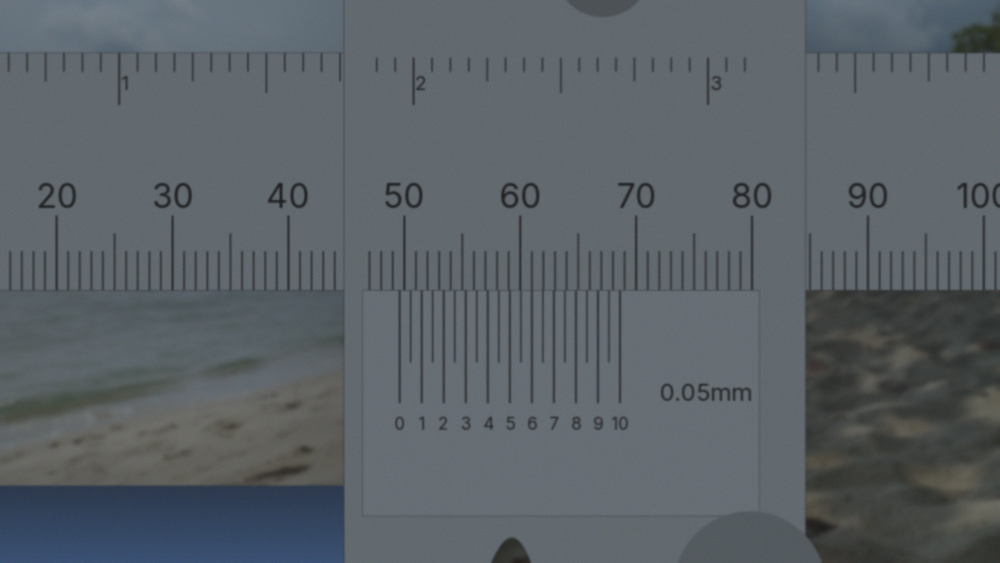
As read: 49.6; mm
